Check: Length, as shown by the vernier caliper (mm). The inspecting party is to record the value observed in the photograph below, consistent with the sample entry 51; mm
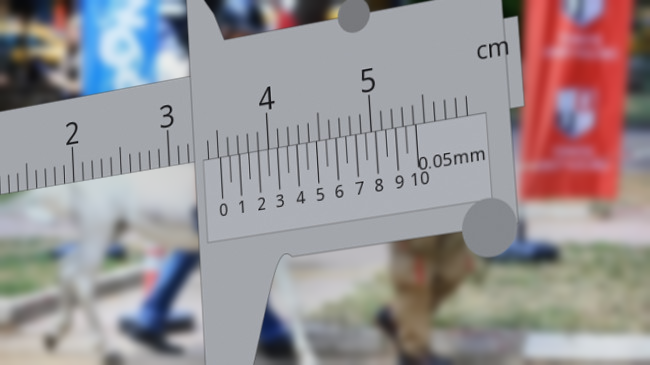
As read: 35.2; mm
